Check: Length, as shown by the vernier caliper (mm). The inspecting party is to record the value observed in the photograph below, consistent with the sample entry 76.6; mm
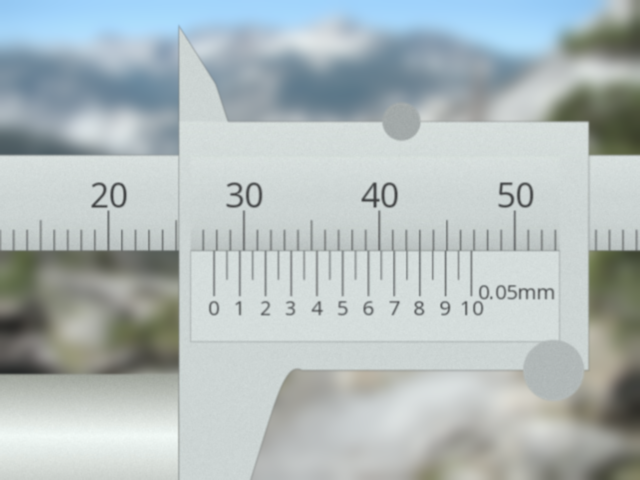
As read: 27.8; mm
